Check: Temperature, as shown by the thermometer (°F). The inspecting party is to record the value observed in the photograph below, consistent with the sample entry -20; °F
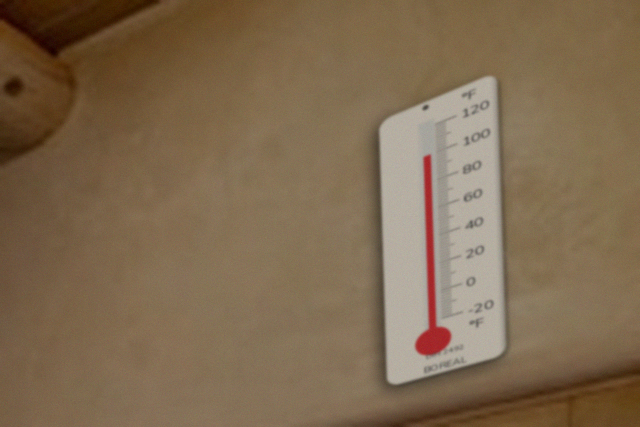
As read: 100; °F
